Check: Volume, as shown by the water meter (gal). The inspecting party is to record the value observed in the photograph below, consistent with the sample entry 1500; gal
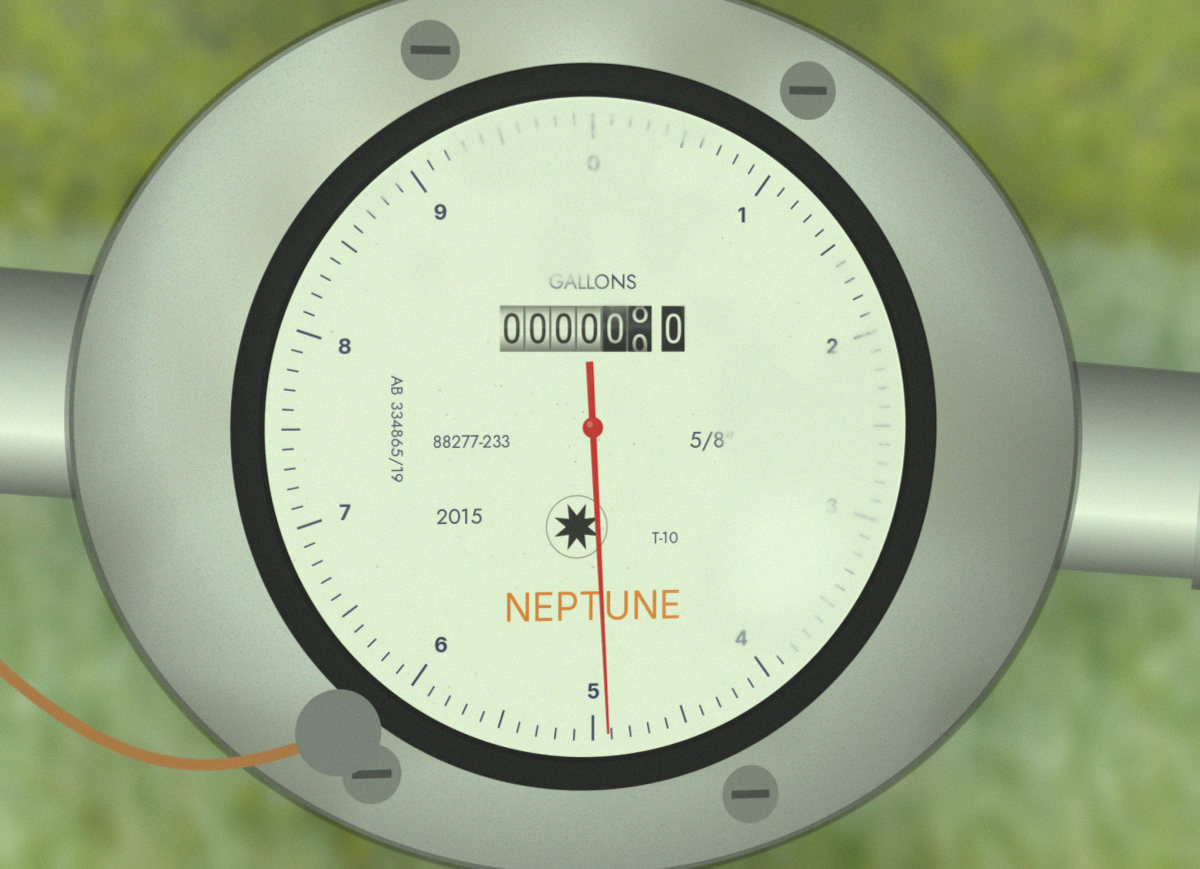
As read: 84.9; gal
